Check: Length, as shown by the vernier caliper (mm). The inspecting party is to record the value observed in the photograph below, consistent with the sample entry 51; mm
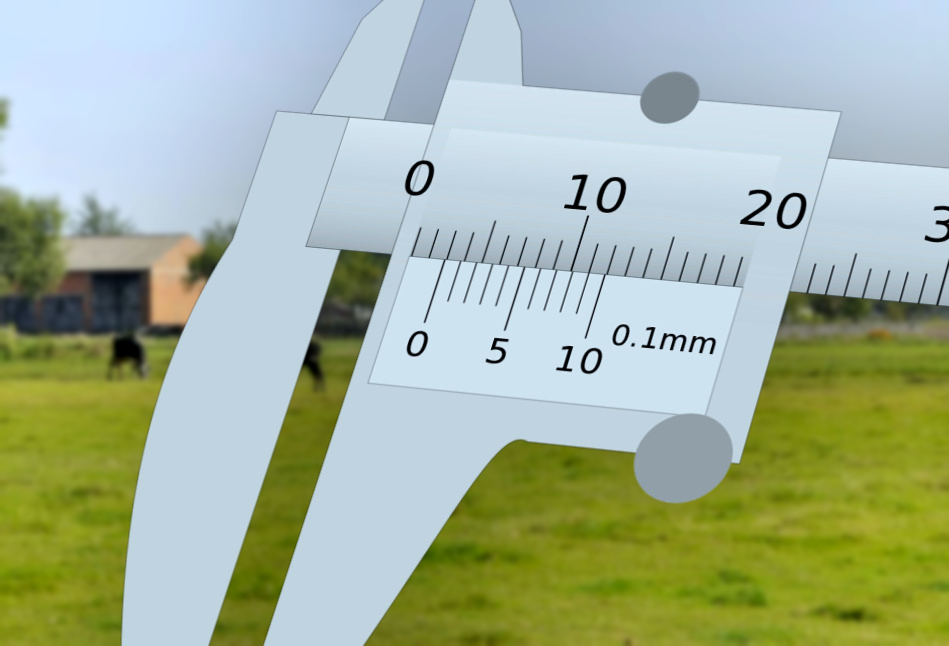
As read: 2.9; mm
